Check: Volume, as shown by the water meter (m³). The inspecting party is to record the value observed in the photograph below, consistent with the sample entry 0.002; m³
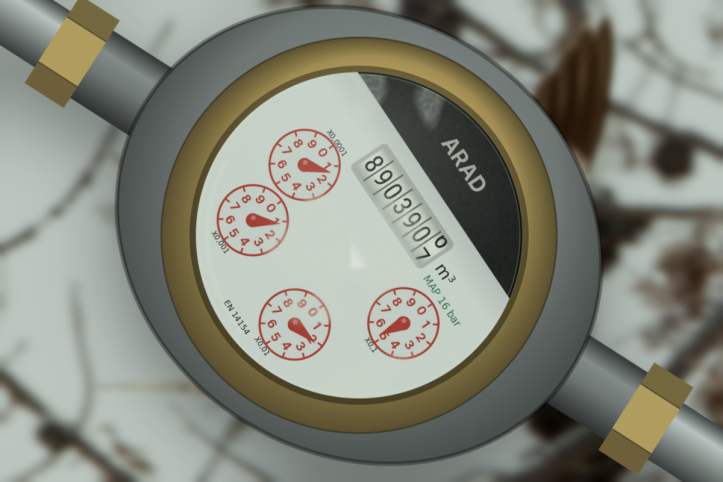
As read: 8903906.5211; m³
